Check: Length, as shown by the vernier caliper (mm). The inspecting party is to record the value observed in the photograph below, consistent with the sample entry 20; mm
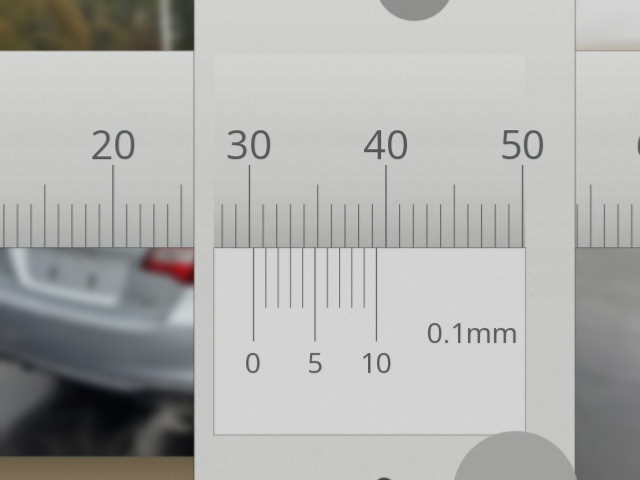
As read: 30.3; mm
